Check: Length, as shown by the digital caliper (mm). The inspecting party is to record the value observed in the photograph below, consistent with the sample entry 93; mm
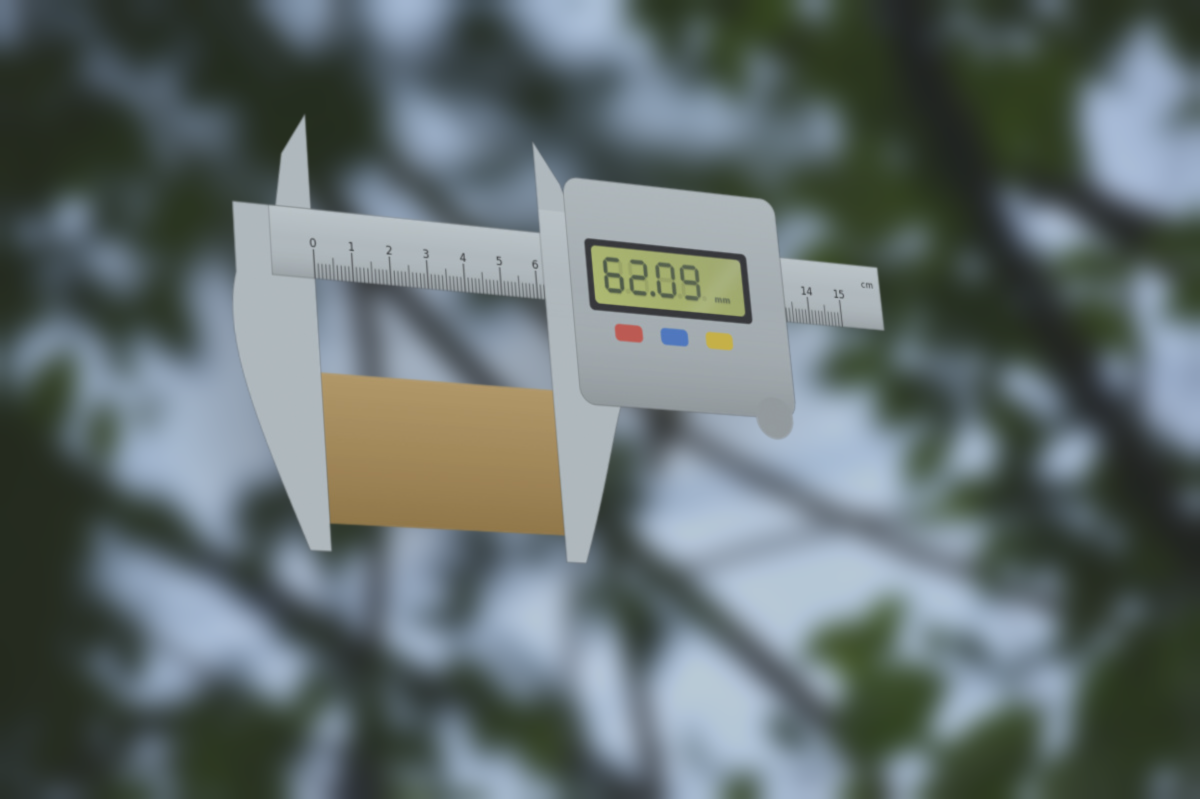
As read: 62.09; mm
